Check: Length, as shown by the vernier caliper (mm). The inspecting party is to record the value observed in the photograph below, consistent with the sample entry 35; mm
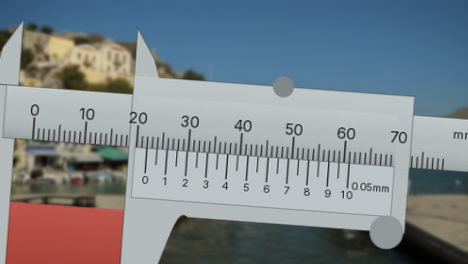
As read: 22.0; mm
